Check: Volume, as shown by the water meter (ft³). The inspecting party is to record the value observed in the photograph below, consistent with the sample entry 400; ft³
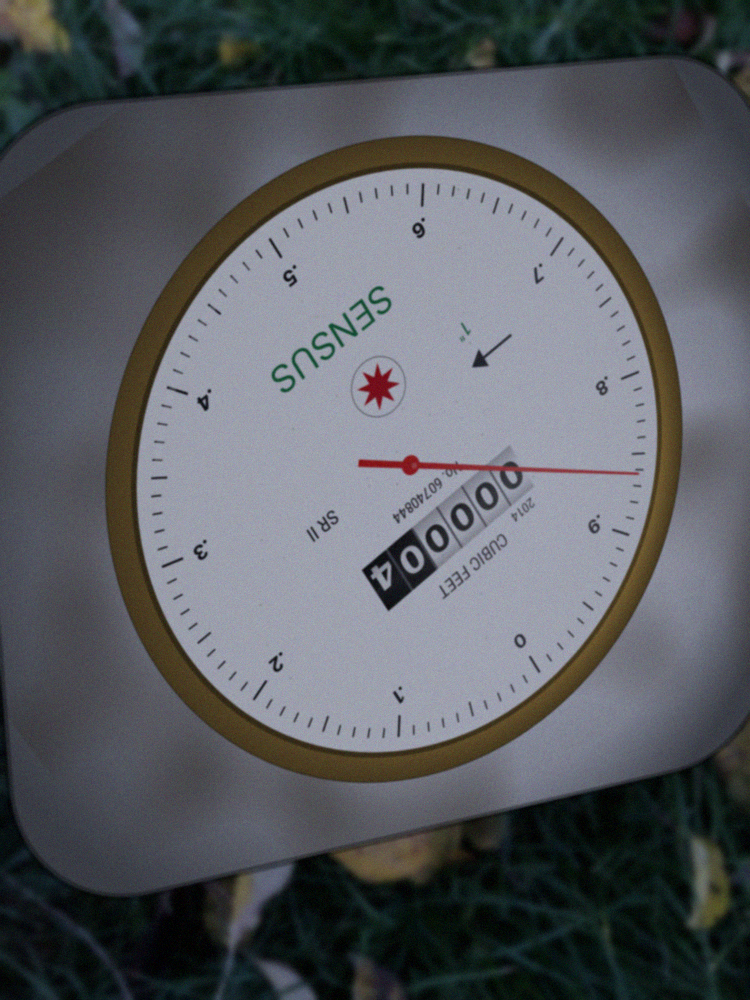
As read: 3.86; ft³
